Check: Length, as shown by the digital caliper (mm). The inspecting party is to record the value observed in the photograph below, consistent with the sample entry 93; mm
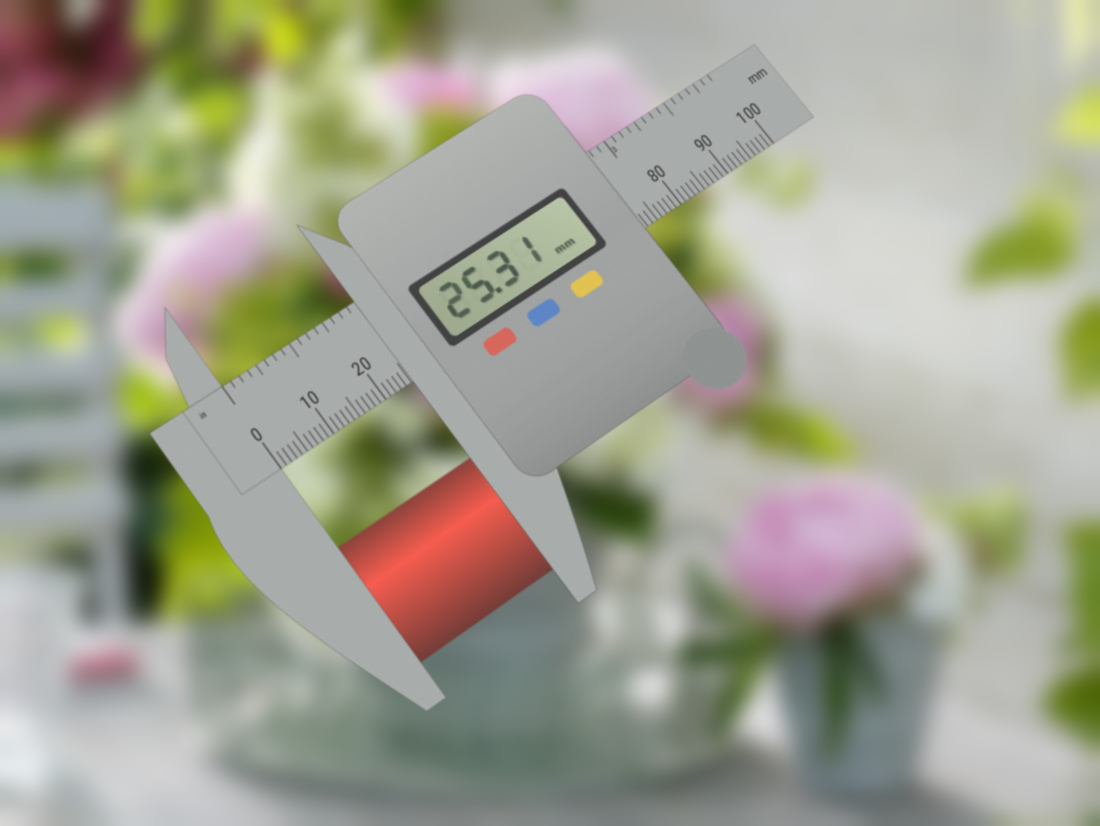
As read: 25.31; mm
